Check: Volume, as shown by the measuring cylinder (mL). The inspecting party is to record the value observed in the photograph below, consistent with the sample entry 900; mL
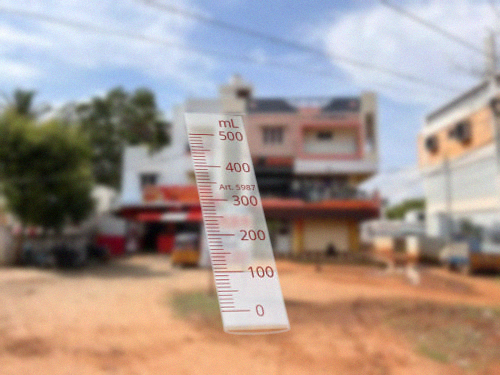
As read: 100; mL
